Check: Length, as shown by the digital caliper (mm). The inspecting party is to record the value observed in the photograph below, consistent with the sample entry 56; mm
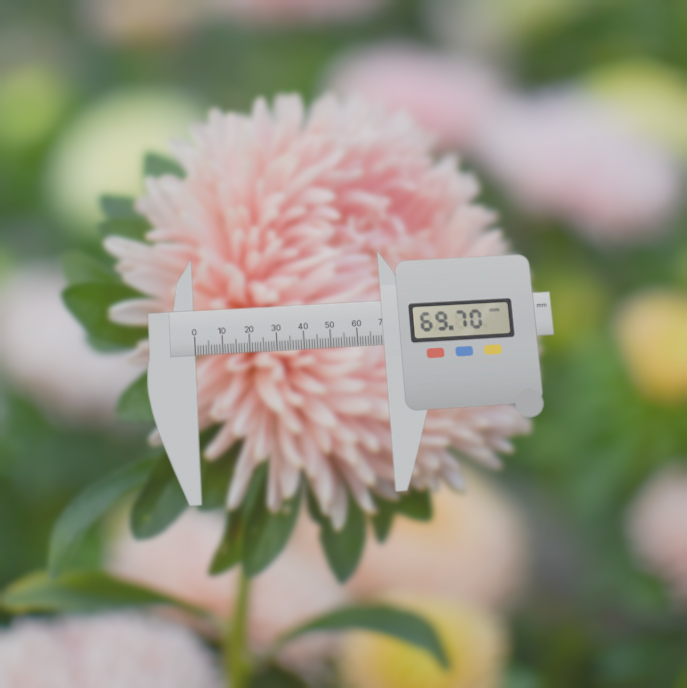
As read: 69.70; mm
